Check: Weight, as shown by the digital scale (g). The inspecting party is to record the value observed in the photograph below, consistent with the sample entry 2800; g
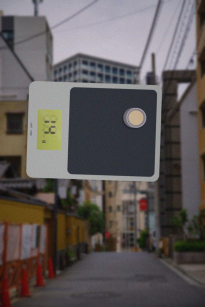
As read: 14; g
